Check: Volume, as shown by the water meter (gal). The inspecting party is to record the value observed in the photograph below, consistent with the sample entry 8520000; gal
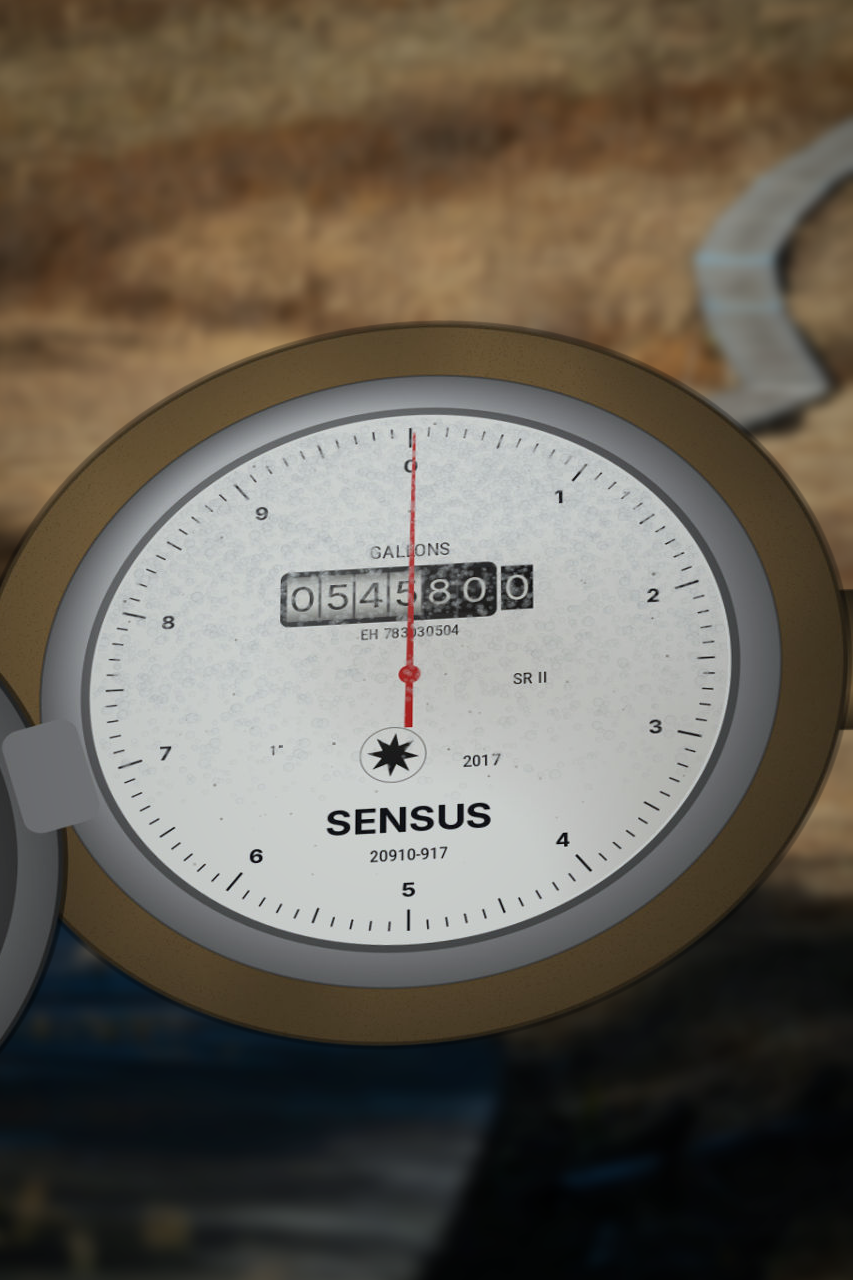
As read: 545800.0; gal
